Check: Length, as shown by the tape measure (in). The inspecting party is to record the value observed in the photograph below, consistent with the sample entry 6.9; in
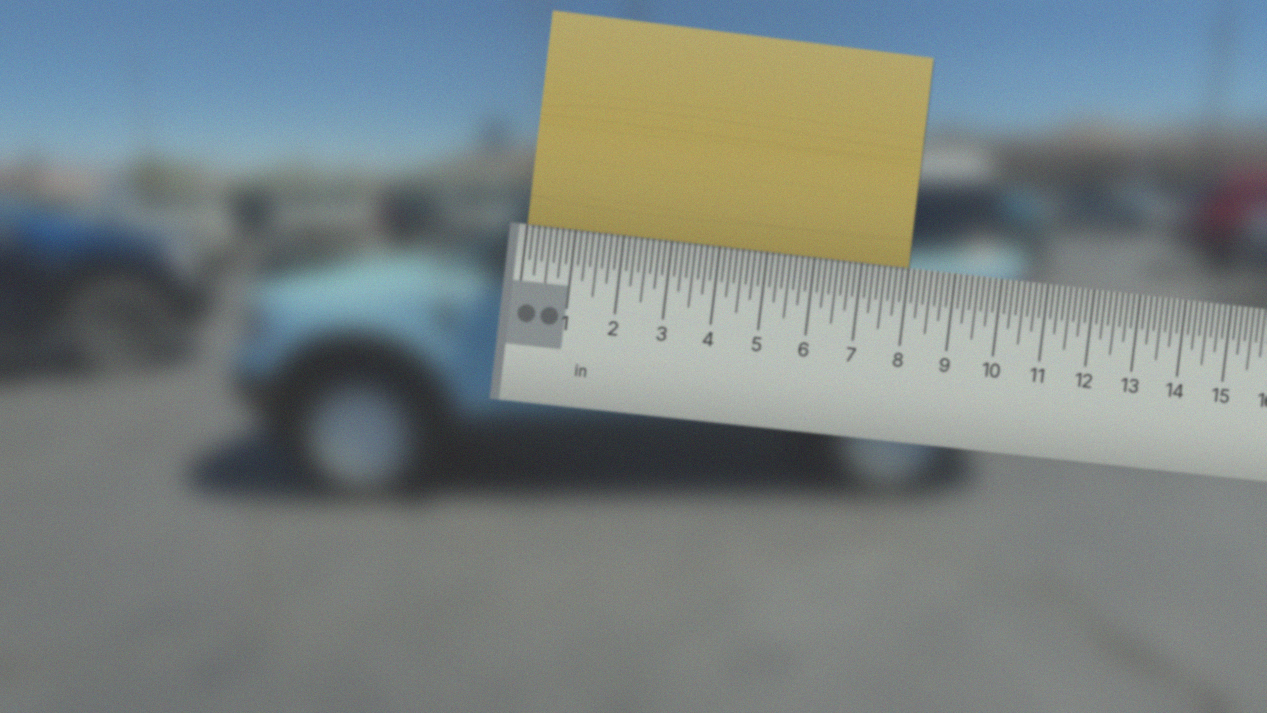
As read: 8; in
